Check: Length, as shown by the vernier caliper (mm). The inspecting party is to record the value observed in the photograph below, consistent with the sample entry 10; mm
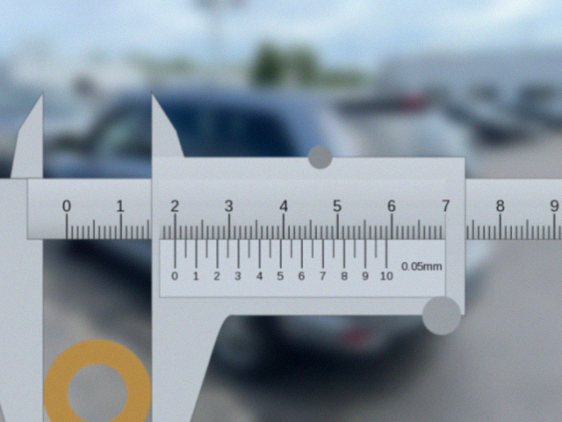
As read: 20.0; mm
